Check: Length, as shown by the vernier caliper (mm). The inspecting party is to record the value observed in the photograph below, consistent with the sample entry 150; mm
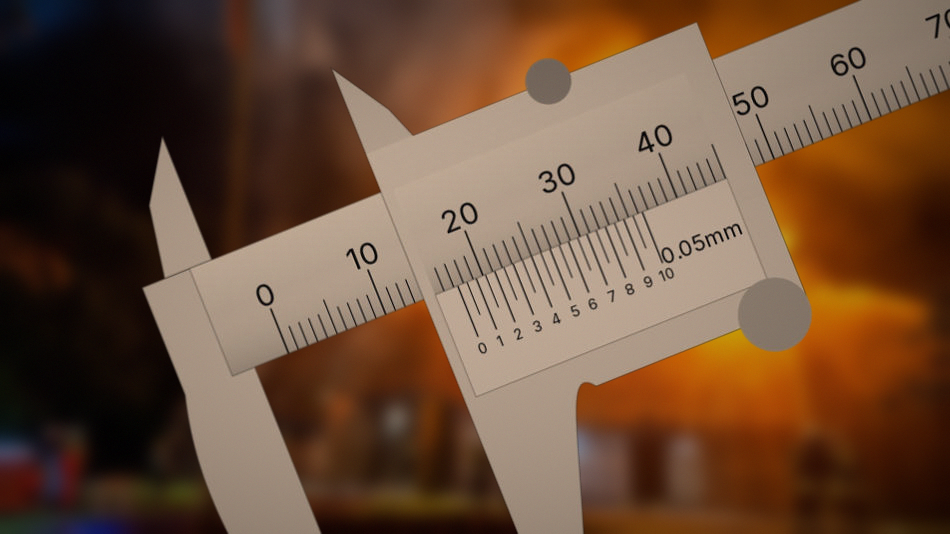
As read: 17.4; mm
